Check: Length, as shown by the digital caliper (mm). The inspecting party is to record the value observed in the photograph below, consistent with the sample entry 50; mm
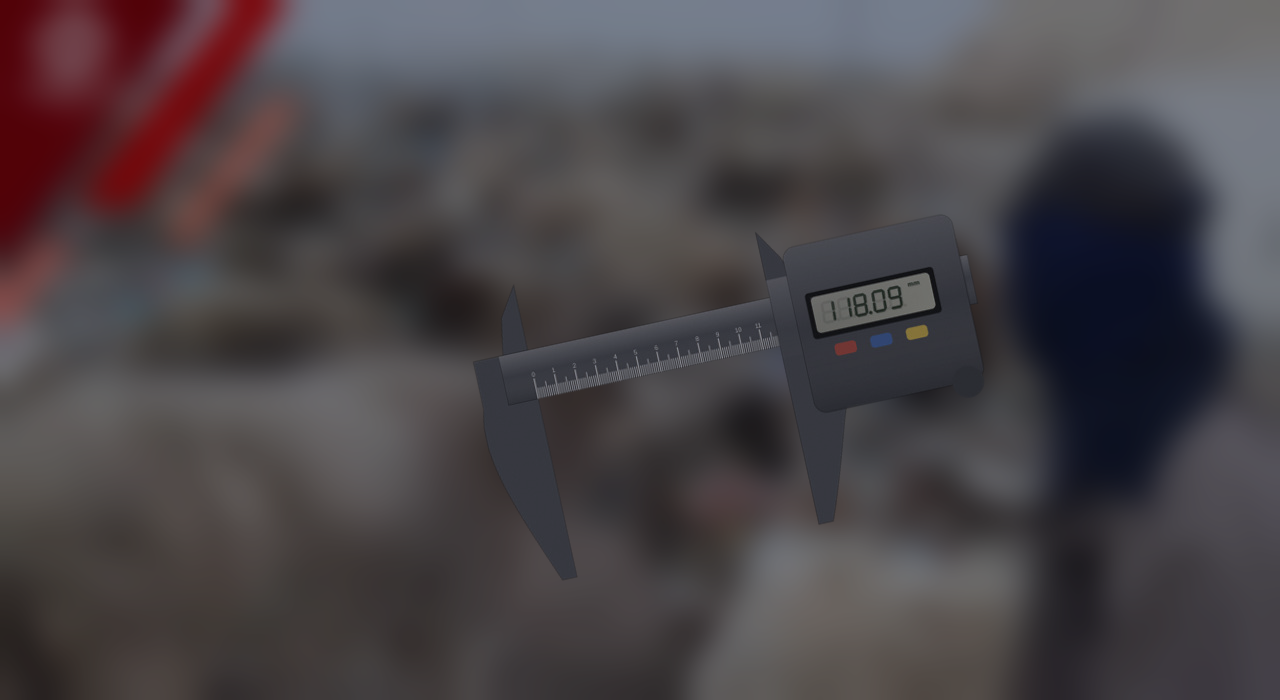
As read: 118.09; mm
